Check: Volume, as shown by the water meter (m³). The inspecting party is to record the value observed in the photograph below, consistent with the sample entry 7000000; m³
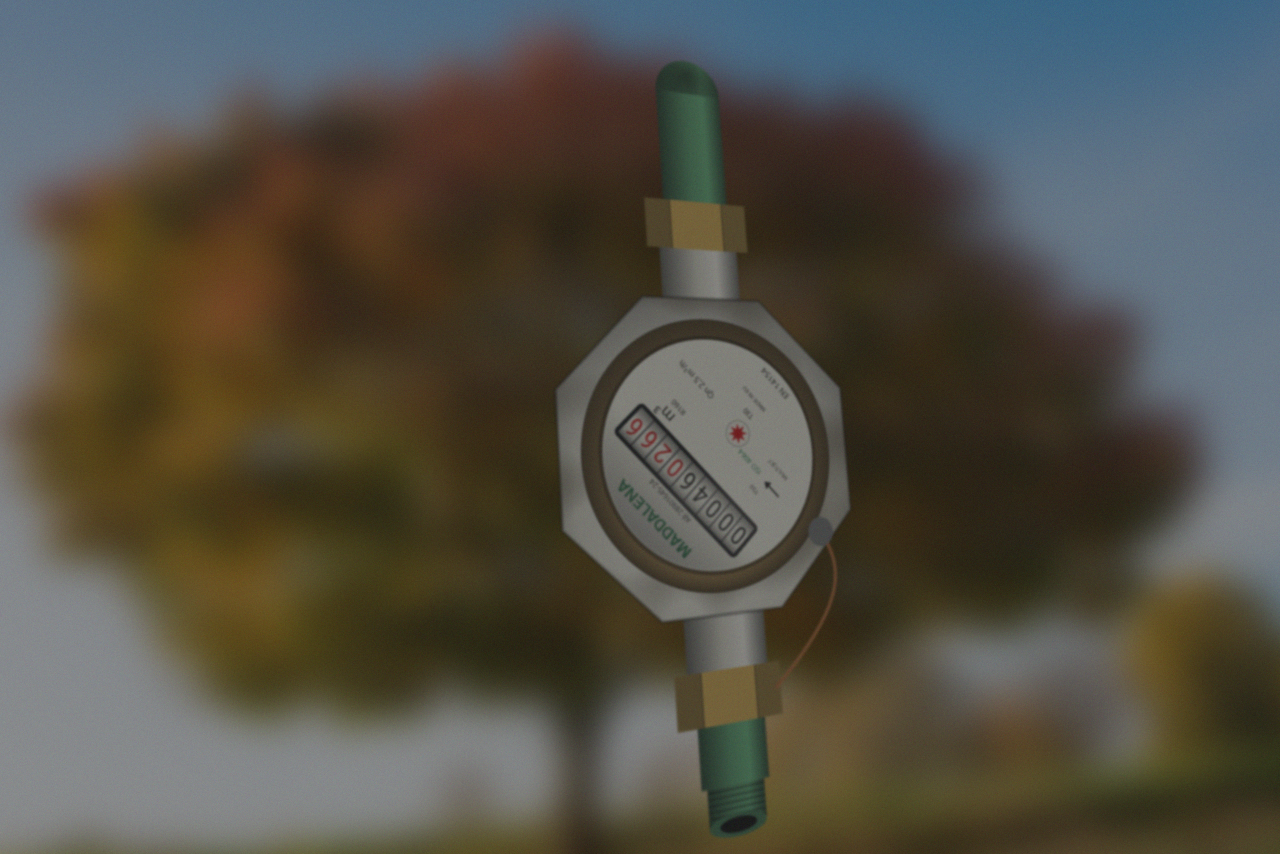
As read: 46.0266; m³
